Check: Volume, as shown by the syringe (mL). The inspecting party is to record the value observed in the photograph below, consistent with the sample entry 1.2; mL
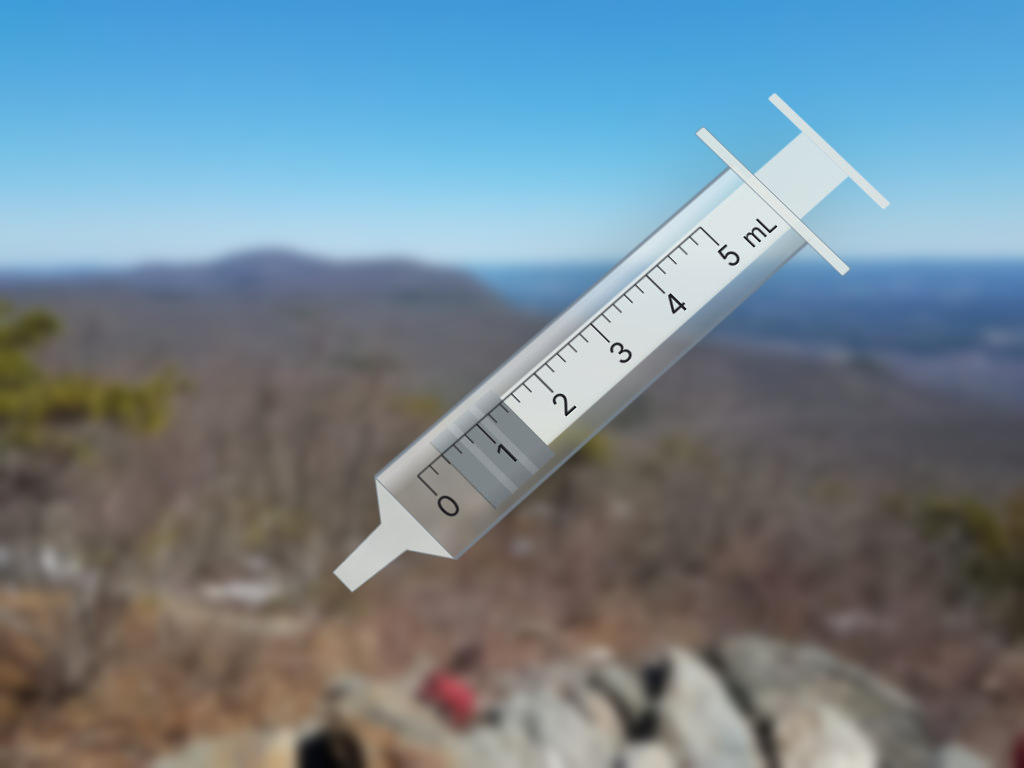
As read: 0.4; mL
